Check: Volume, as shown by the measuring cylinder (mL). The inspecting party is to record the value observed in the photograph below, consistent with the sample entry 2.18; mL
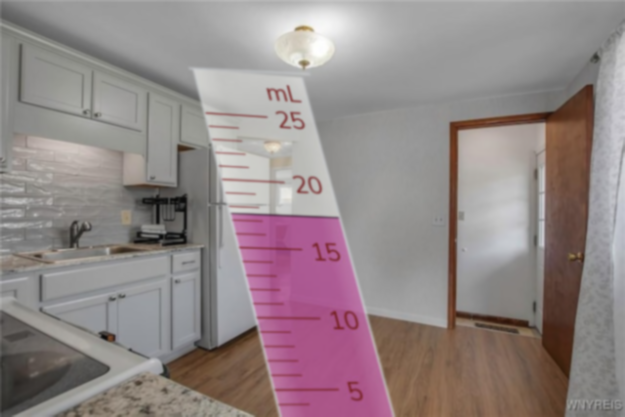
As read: 17.5; mL
